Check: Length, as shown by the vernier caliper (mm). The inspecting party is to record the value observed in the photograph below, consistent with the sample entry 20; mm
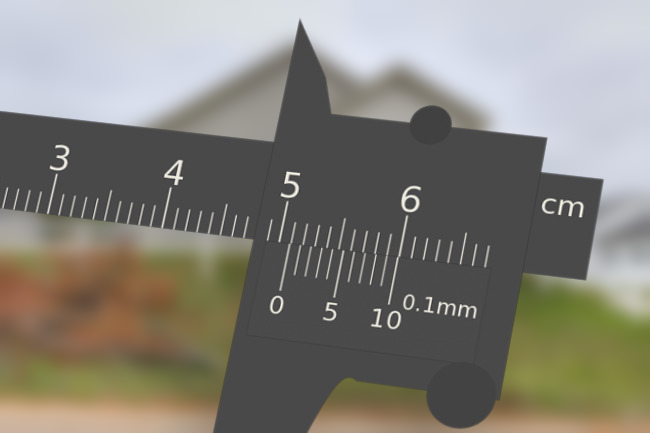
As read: 50.9; mm
